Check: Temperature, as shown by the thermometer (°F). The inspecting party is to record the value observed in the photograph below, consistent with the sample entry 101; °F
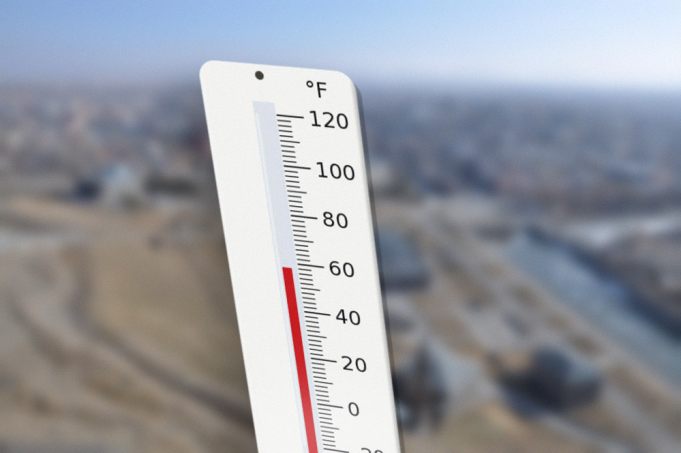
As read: 58; °F
